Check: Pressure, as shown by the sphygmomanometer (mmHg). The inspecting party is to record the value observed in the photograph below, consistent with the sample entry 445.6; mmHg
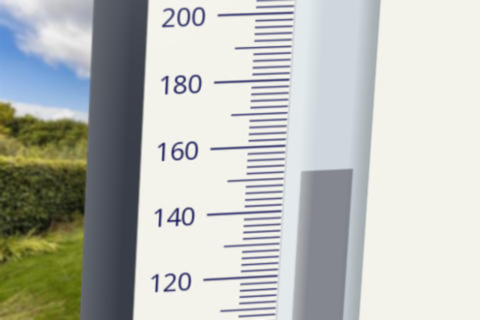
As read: 152; mmHg
